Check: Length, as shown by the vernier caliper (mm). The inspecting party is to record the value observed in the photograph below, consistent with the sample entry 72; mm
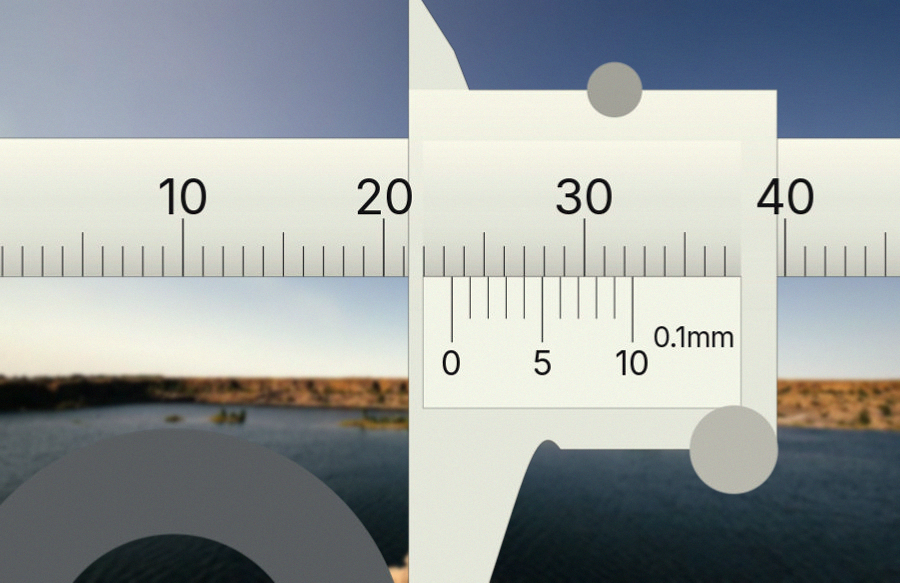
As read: 23.4; mm
